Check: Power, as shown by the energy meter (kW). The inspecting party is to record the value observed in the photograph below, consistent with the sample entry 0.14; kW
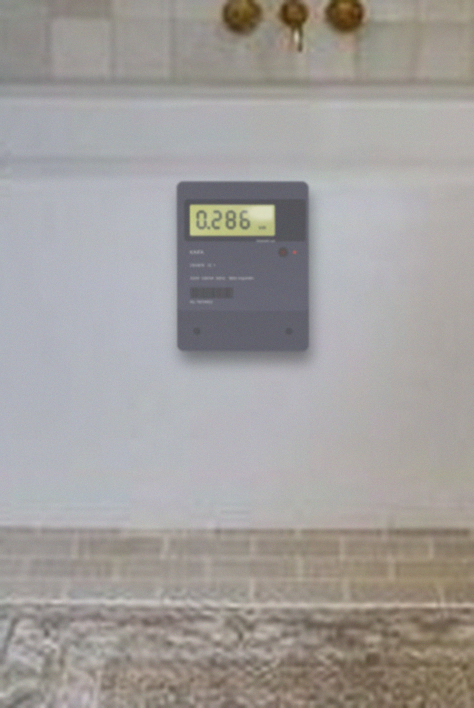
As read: 0.286; kW
